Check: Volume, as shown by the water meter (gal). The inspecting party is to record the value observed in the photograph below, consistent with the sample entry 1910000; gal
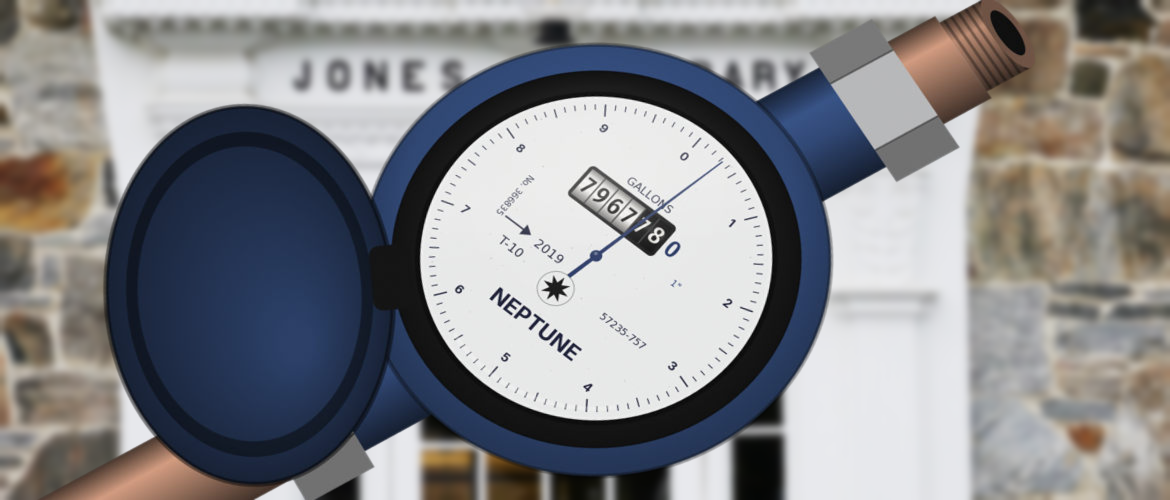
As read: 7967780.3; gal
